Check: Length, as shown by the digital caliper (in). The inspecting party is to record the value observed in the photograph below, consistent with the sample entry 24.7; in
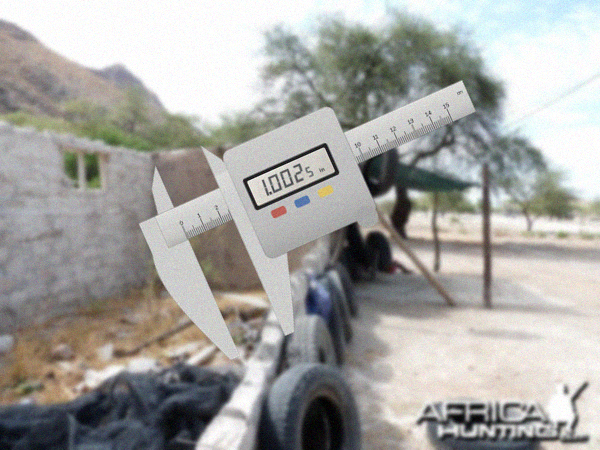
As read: 1.0025; in
